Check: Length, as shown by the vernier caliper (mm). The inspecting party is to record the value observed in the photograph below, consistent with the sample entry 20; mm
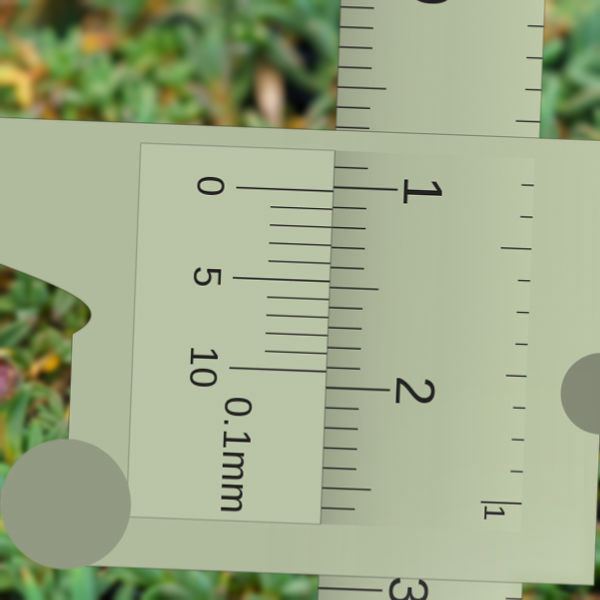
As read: 10.2; mm
